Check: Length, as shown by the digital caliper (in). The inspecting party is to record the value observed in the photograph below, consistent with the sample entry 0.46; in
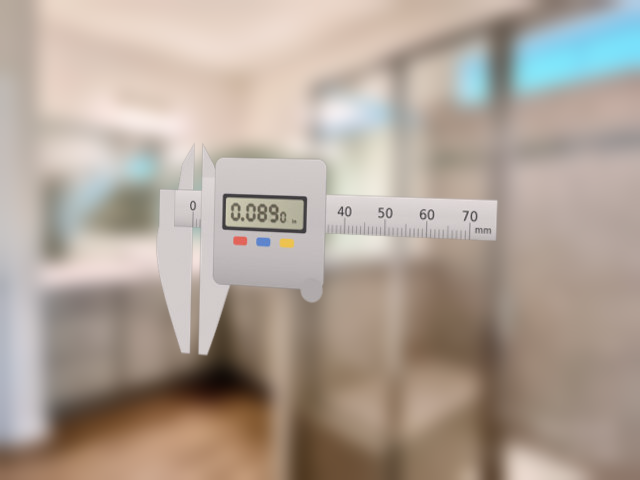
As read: 0.0890; in
